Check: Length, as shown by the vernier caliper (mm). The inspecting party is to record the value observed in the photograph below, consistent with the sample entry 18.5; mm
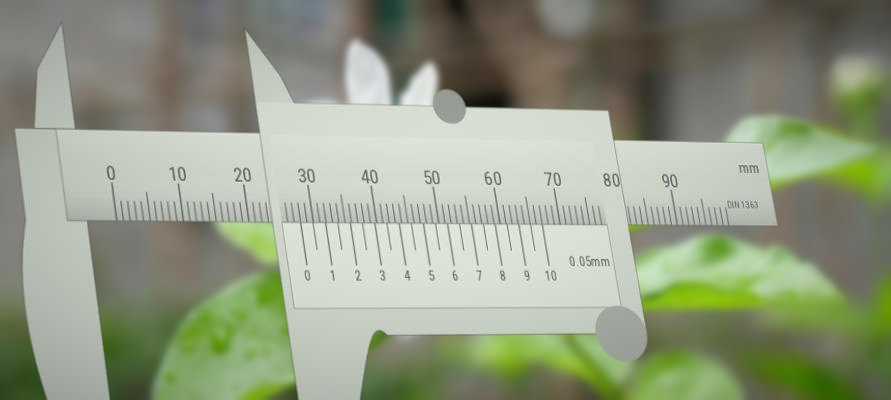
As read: 28.0; mm
